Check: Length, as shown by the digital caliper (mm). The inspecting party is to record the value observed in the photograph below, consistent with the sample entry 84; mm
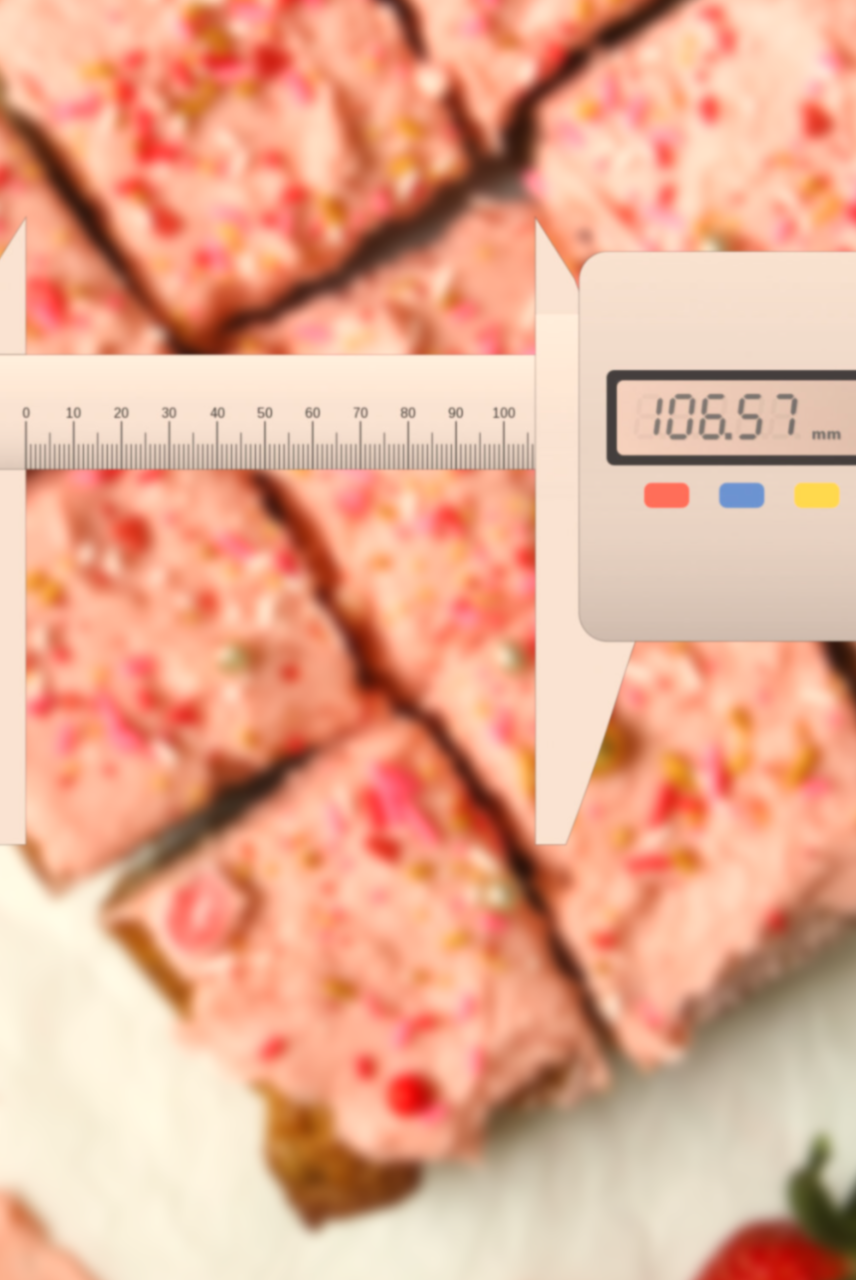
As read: 106.57; mm
